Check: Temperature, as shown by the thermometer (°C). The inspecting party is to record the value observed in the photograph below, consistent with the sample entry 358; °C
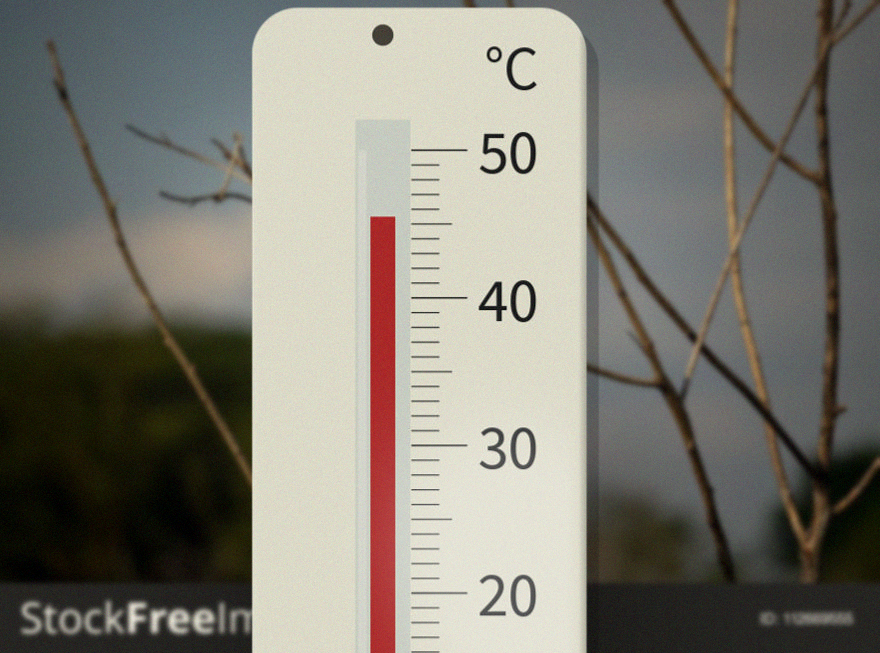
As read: 45.5; °C
